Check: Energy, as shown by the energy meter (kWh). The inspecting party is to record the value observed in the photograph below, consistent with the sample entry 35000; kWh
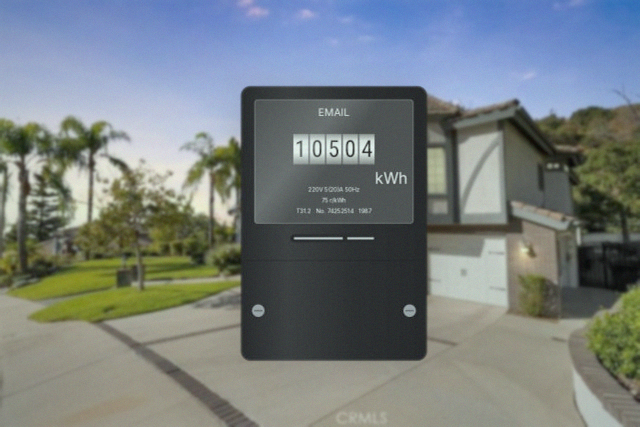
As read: 10504; kWh
